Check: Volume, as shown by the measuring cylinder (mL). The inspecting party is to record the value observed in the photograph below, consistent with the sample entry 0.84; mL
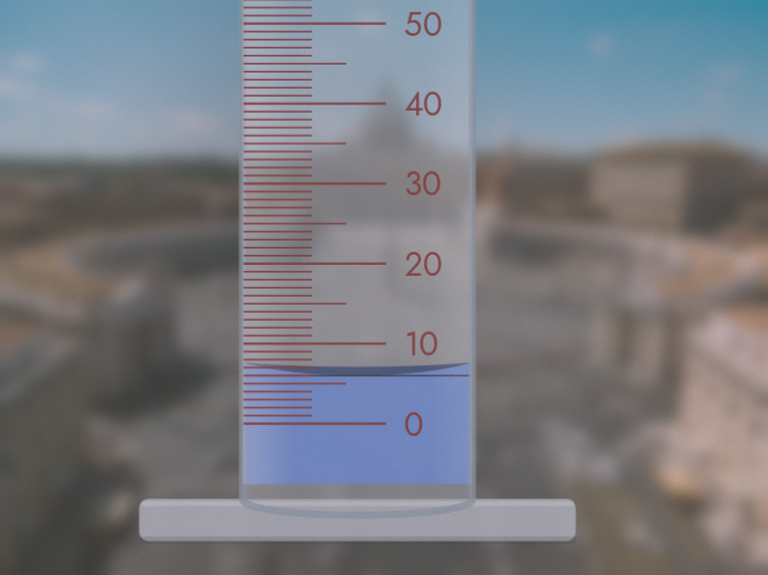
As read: 6; mL
